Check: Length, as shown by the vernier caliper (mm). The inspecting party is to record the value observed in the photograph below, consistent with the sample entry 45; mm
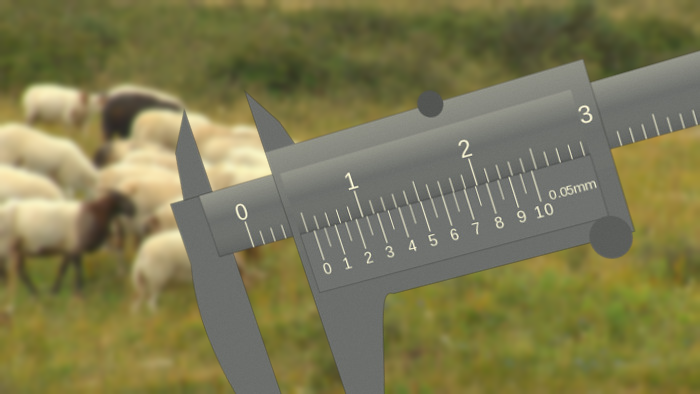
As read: 5.6; mm
